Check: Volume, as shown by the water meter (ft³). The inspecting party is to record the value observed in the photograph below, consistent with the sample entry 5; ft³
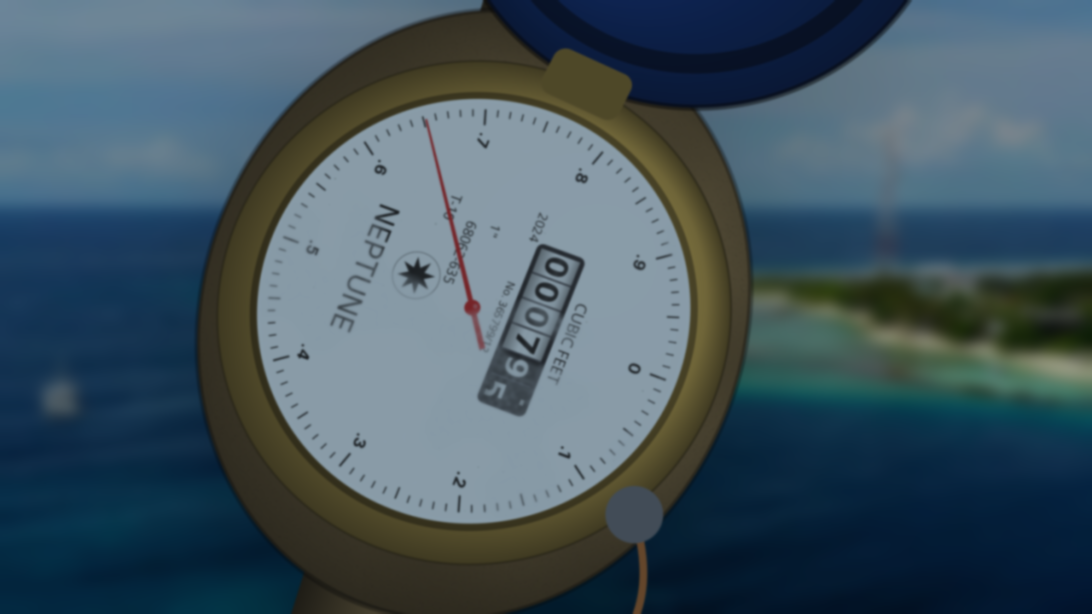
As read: 794.65; ft³
